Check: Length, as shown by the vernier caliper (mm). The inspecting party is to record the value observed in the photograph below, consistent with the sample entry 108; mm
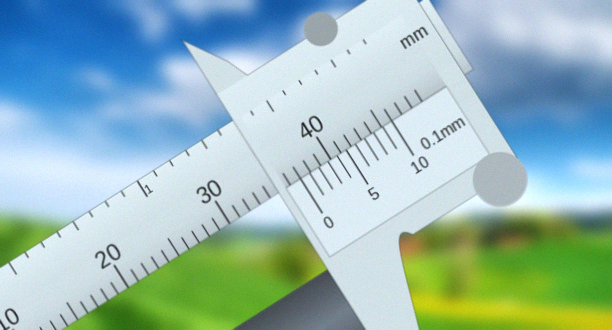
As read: 37.0; mm
